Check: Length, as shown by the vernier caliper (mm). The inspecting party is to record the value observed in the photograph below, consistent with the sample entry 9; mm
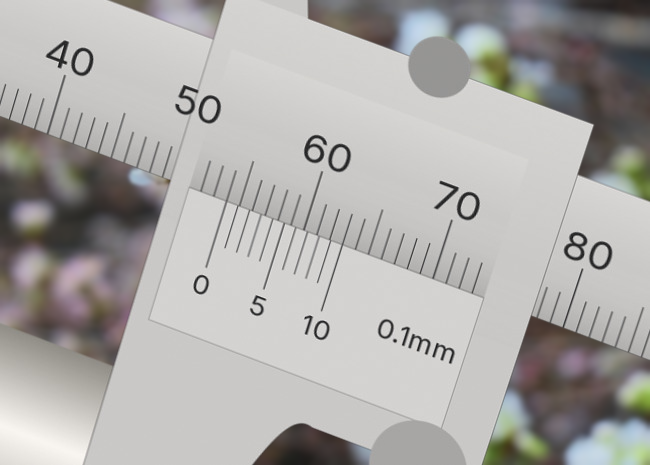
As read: 54.0; mm
